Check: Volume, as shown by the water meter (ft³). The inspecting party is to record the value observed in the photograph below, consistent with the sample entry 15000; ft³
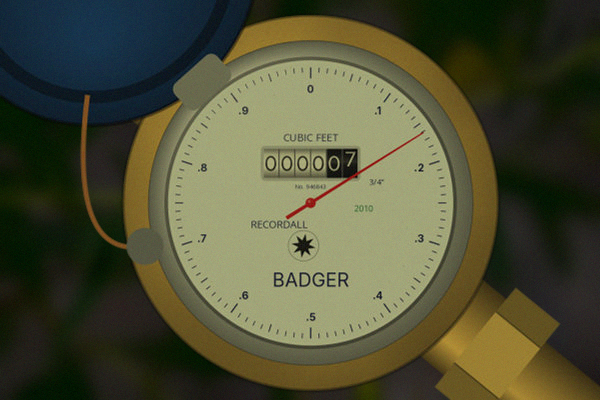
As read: 7.16; ft³
